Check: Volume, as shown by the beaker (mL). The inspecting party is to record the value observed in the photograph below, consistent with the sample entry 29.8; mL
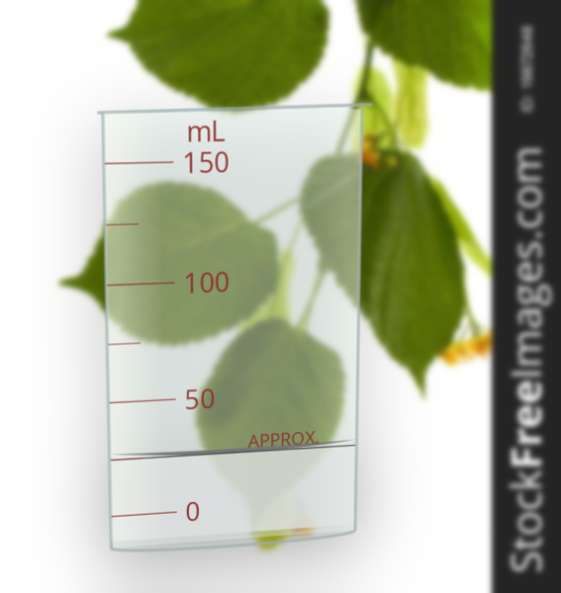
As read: 25; mL
